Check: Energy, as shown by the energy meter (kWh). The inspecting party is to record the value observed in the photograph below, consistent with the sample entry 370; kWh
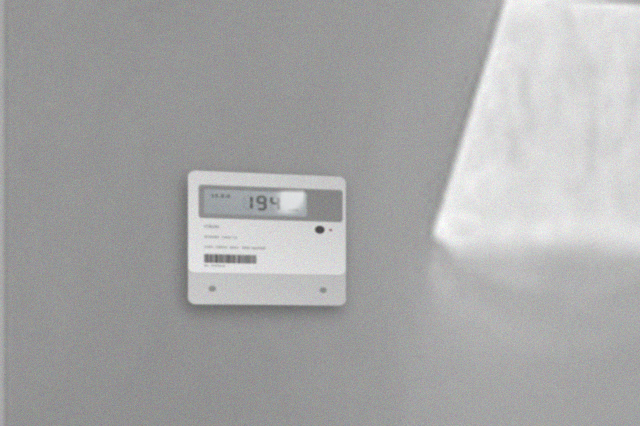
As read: 194; kWh
